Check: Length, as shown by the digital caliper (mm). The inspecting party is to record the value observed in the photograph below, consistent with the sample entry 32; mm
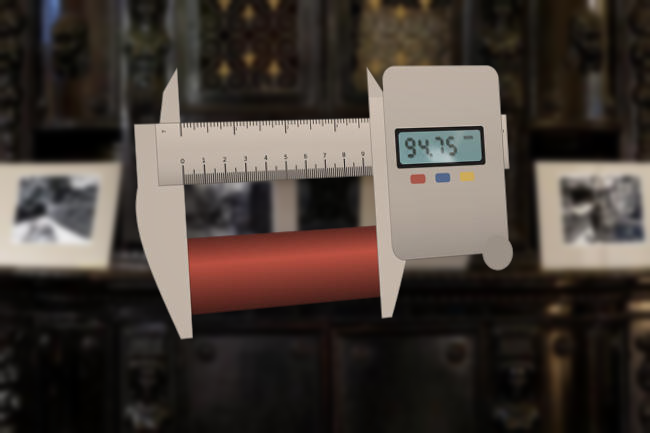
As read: 94.75; mm
